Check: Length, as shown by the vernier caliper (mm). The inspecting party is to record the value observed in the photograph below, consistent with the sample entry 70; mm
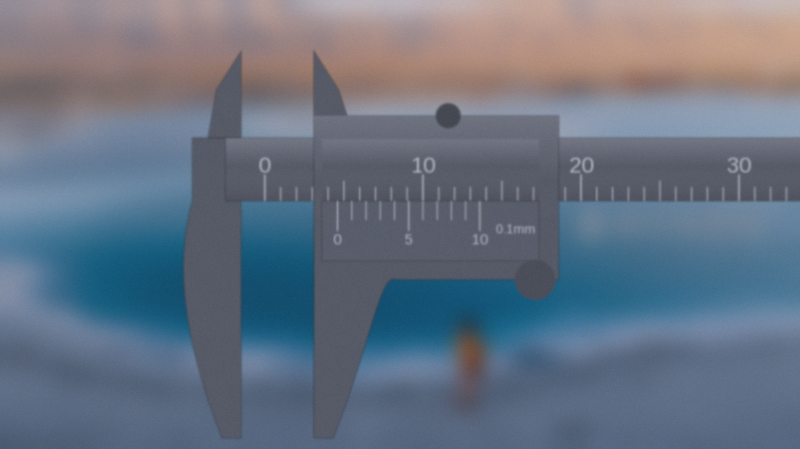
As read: 4.6; mm
